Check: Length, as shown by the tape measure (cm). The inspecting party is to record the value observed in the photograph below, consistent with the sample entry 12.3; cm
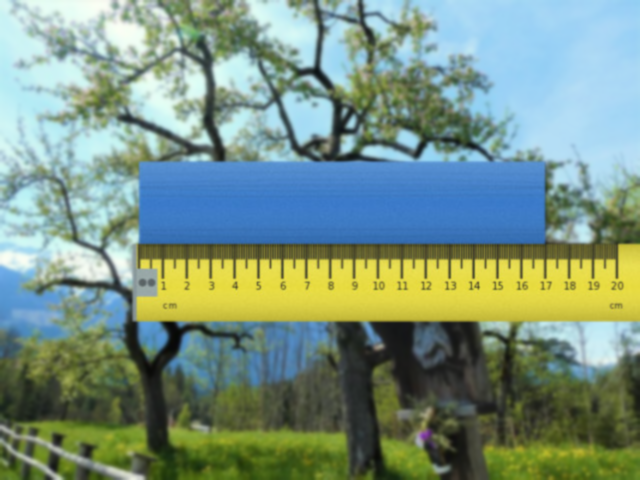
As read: 17; cm
